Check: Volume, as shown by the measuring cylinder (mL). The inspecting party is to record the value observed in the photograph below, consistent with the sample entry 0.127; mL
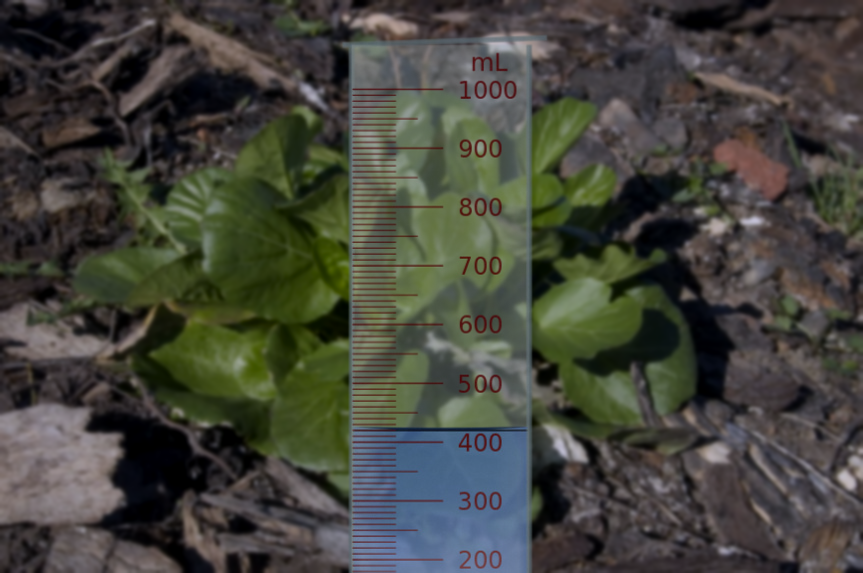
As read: 420; mL
